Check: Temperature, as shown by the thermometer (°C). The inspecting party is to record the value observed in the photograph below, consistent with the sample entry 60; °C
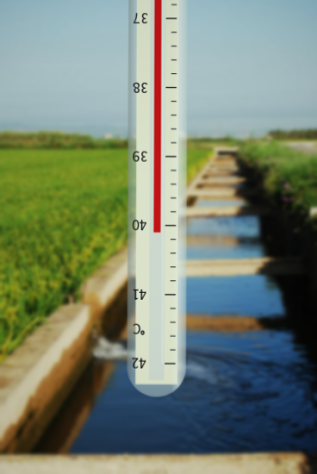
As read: 40.1; °C
